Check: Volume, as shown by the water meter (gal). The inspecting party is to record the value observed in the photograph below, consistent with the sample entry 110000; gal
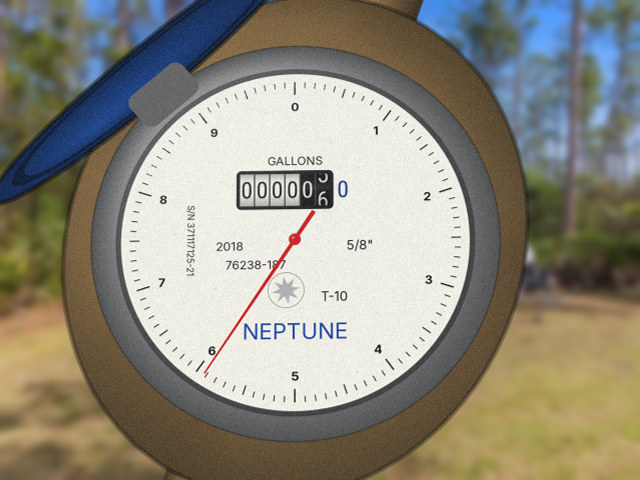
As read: 55.9; gal
